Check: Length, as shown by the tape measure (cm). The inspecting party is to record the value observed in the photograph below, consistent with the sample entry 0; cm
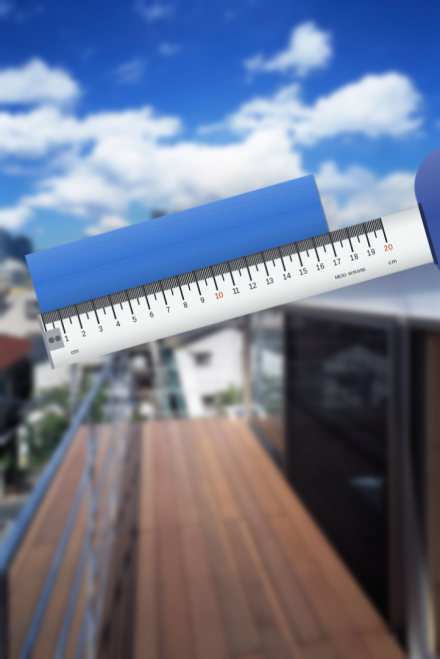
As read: 17; cm
